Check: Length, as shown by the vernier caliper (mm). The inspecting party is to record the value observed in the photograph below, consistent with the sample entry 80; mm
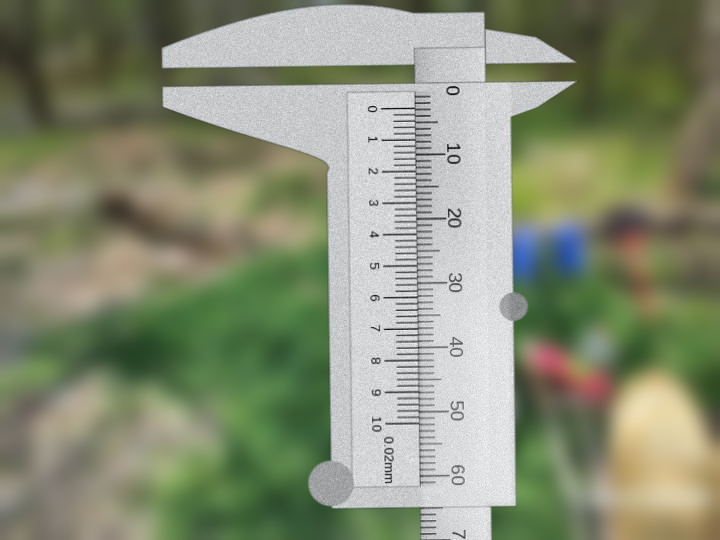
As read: 2.8; mm
